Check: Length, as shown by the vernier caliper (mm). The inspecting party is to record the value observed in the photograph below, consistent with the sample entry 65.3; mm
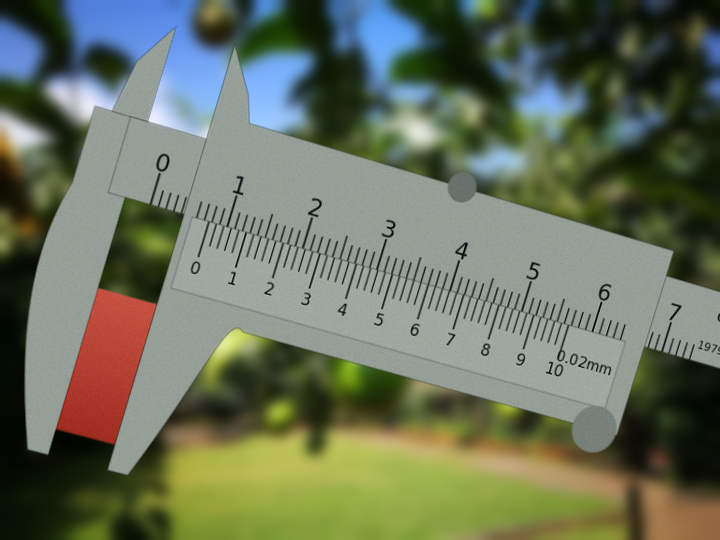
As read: 7.6; mm
